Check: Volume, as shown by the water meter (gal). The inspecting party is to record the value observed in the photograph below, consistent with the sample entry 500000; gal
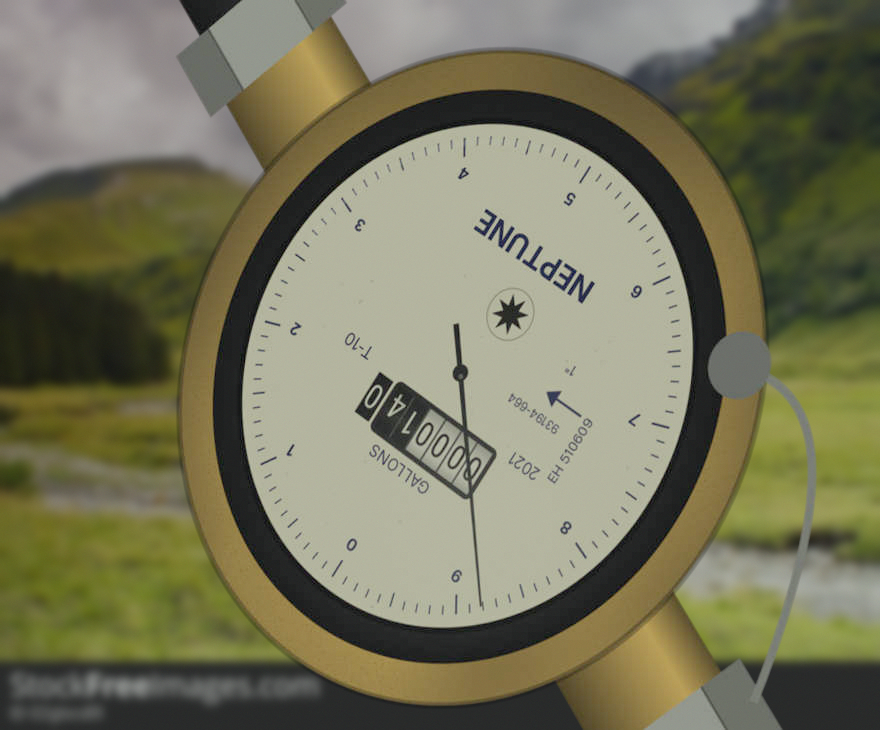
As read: 138.8; gal
